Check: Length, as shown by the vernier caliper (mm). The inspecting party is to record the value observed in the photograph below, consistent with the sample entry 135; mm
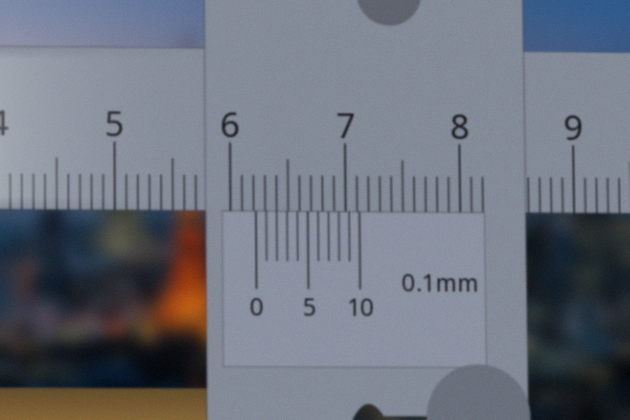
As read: 62.2; mm
